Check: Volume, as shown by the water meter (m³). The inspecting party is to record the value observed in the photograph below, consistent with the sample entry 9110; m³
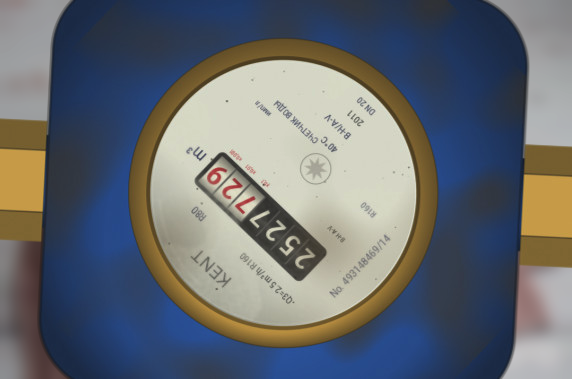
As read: 2527.729; m³
